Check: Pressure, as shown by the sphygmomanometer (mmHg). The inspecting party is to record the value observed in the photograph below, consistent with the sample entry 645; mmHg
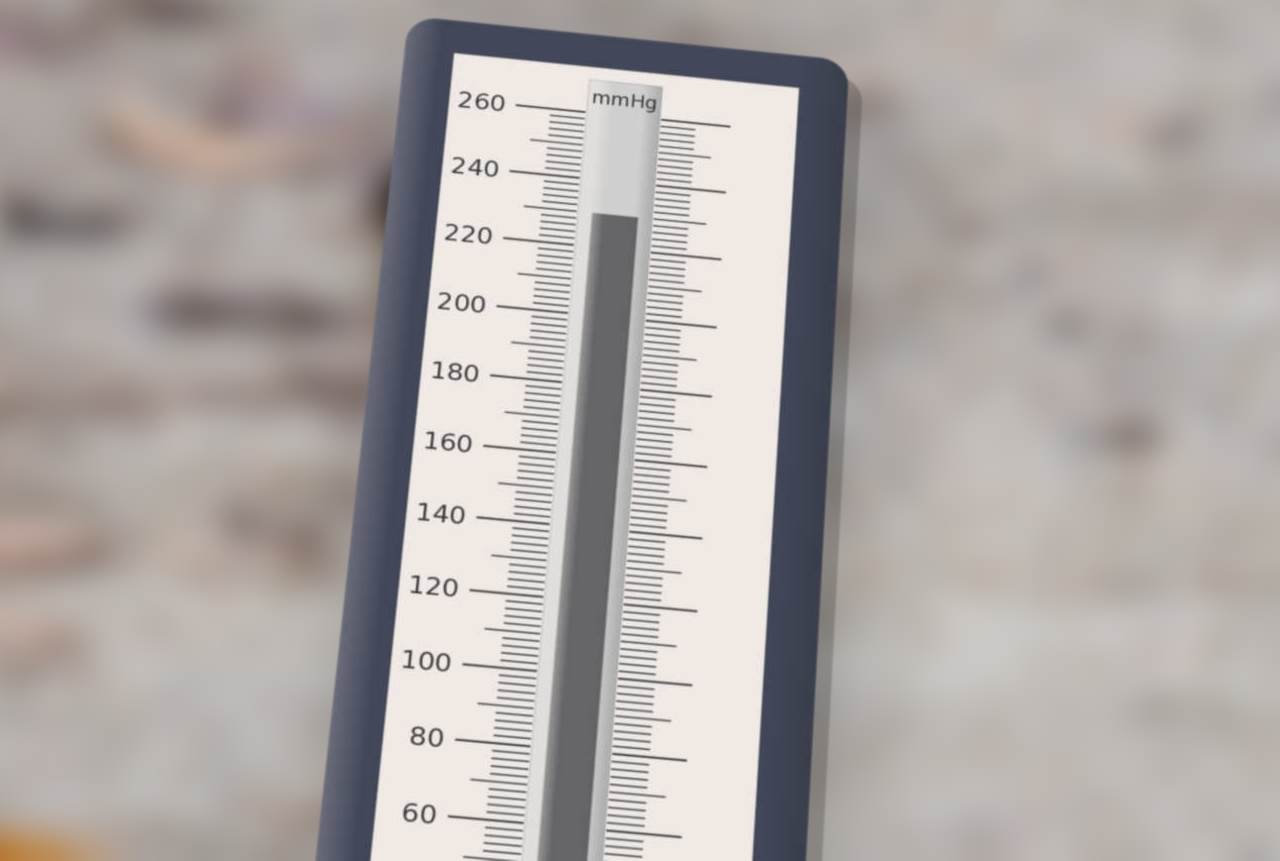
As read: 230; mmHg
